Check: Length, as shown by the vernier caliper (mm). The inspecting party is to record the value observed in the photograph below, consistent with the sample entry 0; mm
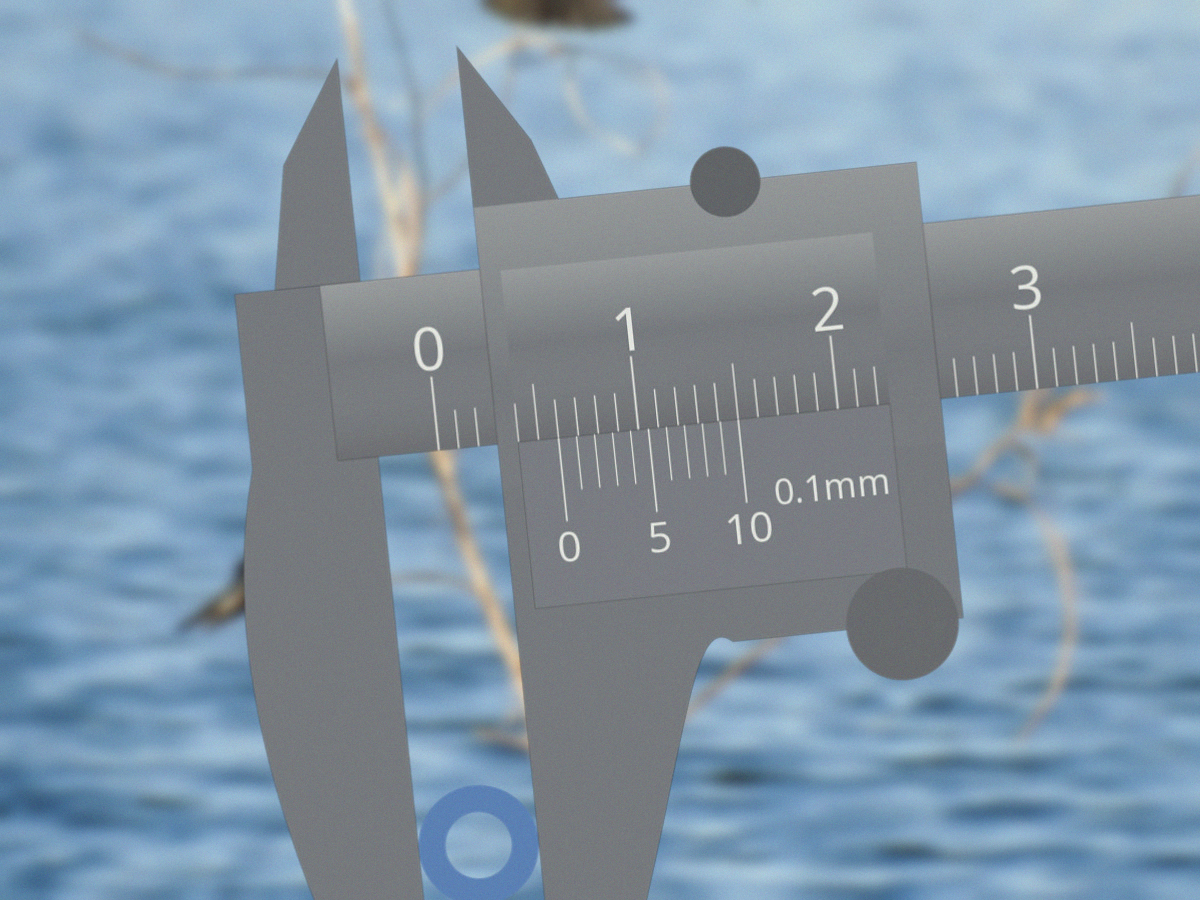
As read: 6.0; mm
